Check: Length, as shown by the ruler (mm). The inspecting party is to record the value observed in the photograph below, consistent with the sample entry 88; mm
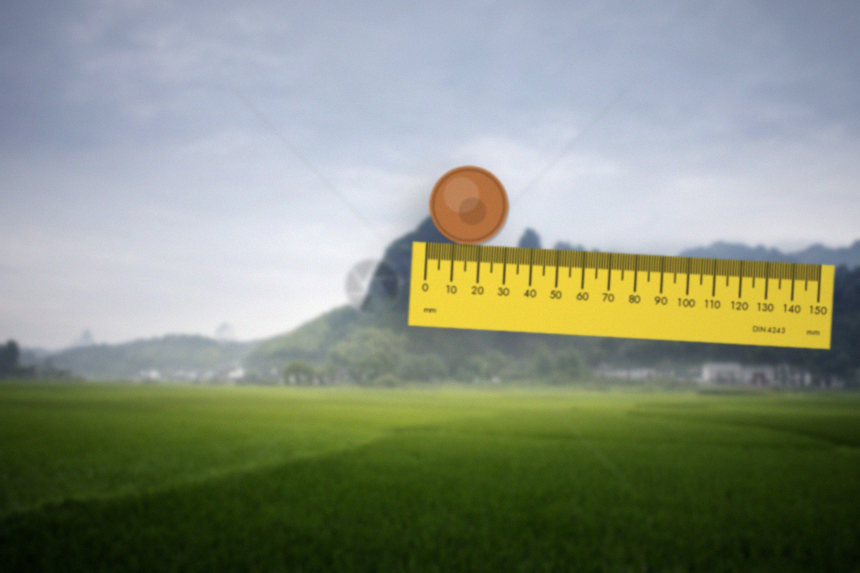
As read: 30; mm
